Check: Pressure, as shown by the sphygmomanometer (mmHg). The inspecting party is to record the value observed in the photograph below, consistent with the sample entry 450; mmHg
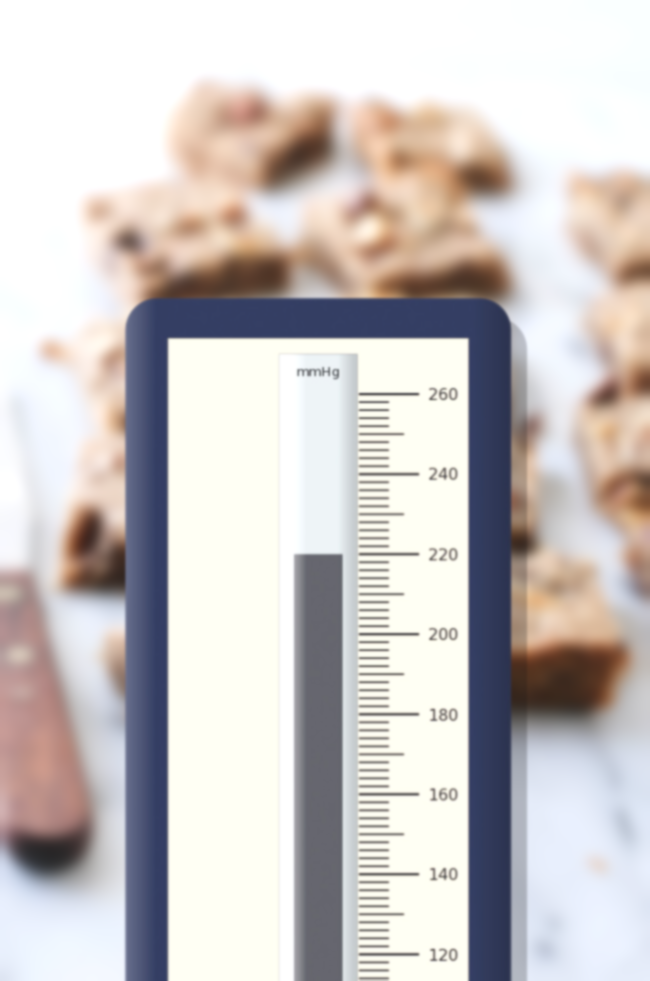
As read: 220; mmHg
